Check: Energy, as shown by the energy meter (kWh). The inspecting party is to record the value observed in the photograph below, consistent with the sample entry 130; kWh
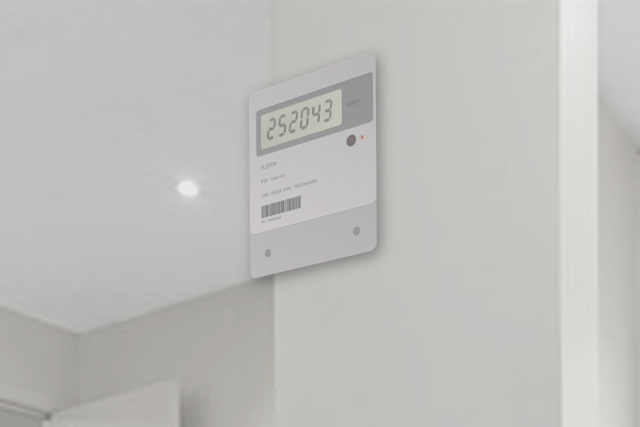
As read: 252043; kWh
